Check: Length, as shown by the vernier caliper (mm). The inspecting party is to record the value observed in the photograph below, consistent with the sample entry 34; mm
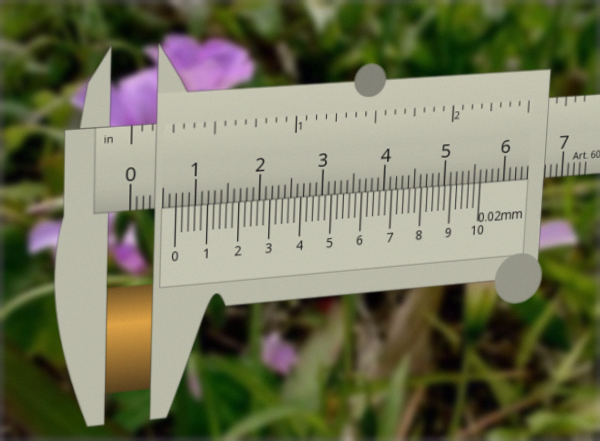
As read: 7.0; mm
